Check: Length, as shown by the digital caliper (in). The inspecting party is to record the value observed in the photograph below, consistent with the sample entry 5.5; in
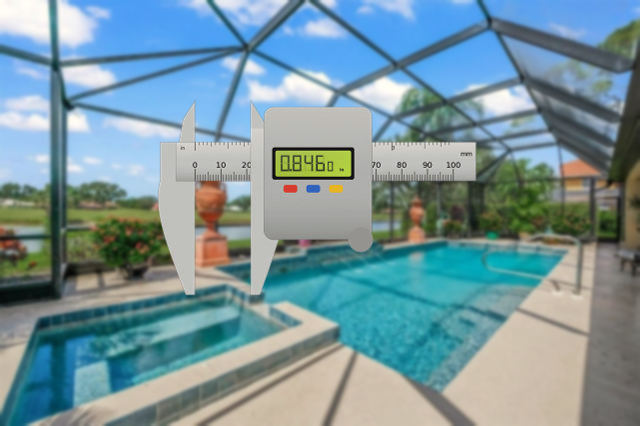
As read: 0.8460; in
